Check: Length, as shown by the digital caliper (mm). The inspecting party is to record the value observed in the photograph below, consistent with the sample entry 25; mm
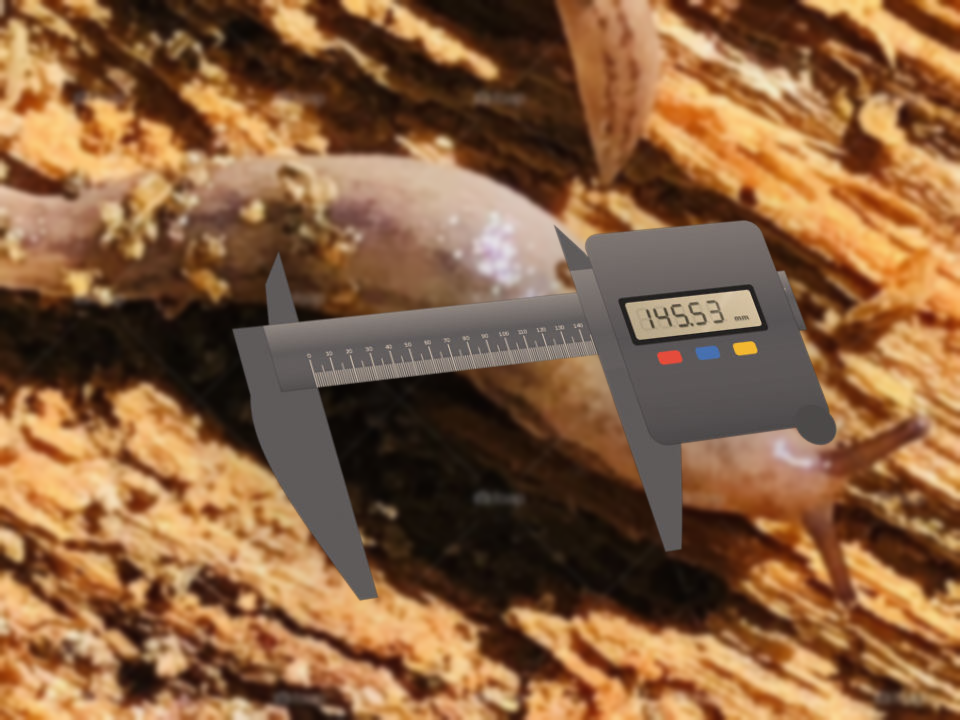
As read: 145.53; mm
